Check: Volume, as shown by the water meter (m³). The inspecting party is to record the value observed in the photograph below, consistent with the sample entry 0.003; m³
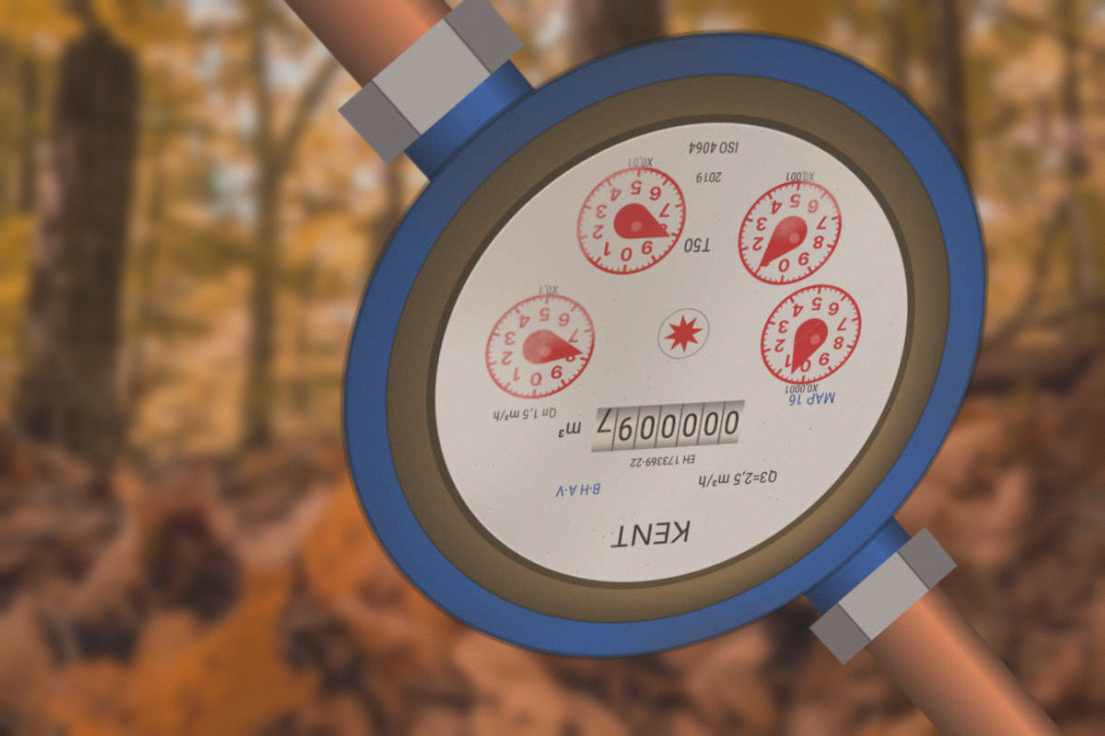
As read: 96.7810; m³
